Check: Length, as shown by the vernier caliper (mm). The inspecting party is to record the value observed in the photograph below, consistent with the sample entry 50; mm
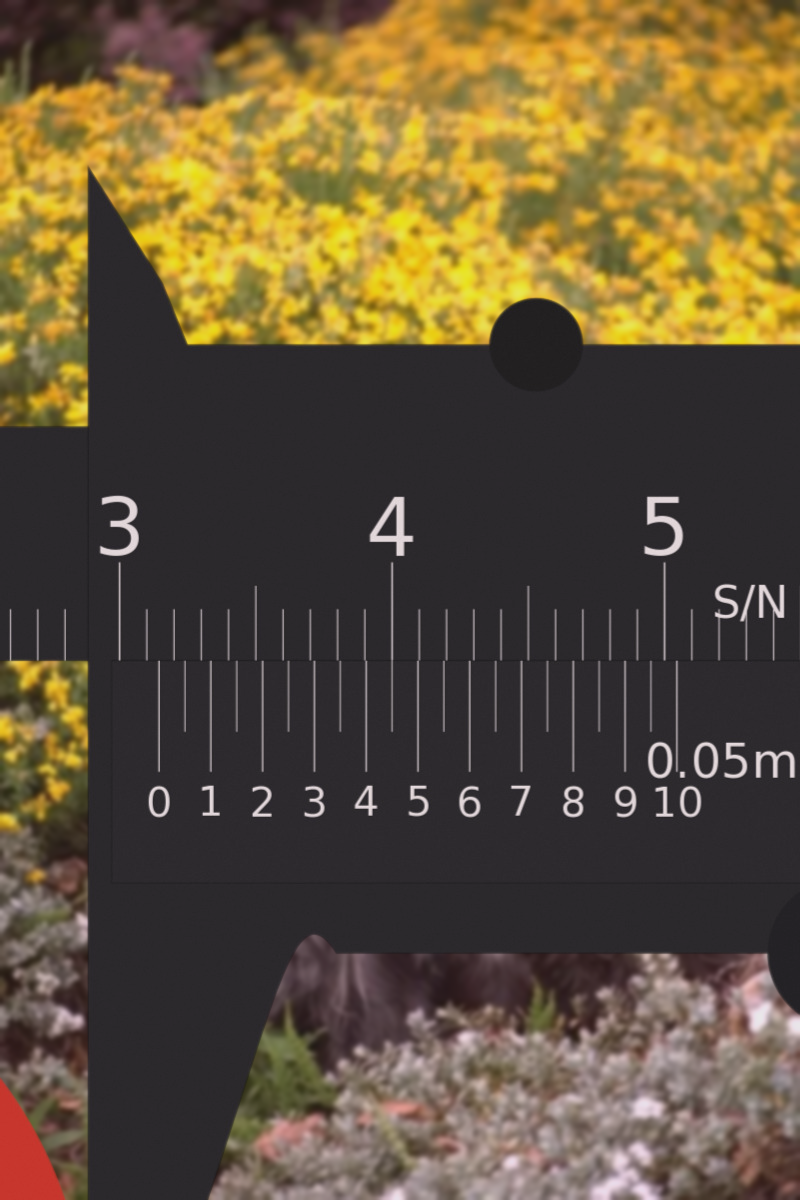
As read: 31.45; mm
